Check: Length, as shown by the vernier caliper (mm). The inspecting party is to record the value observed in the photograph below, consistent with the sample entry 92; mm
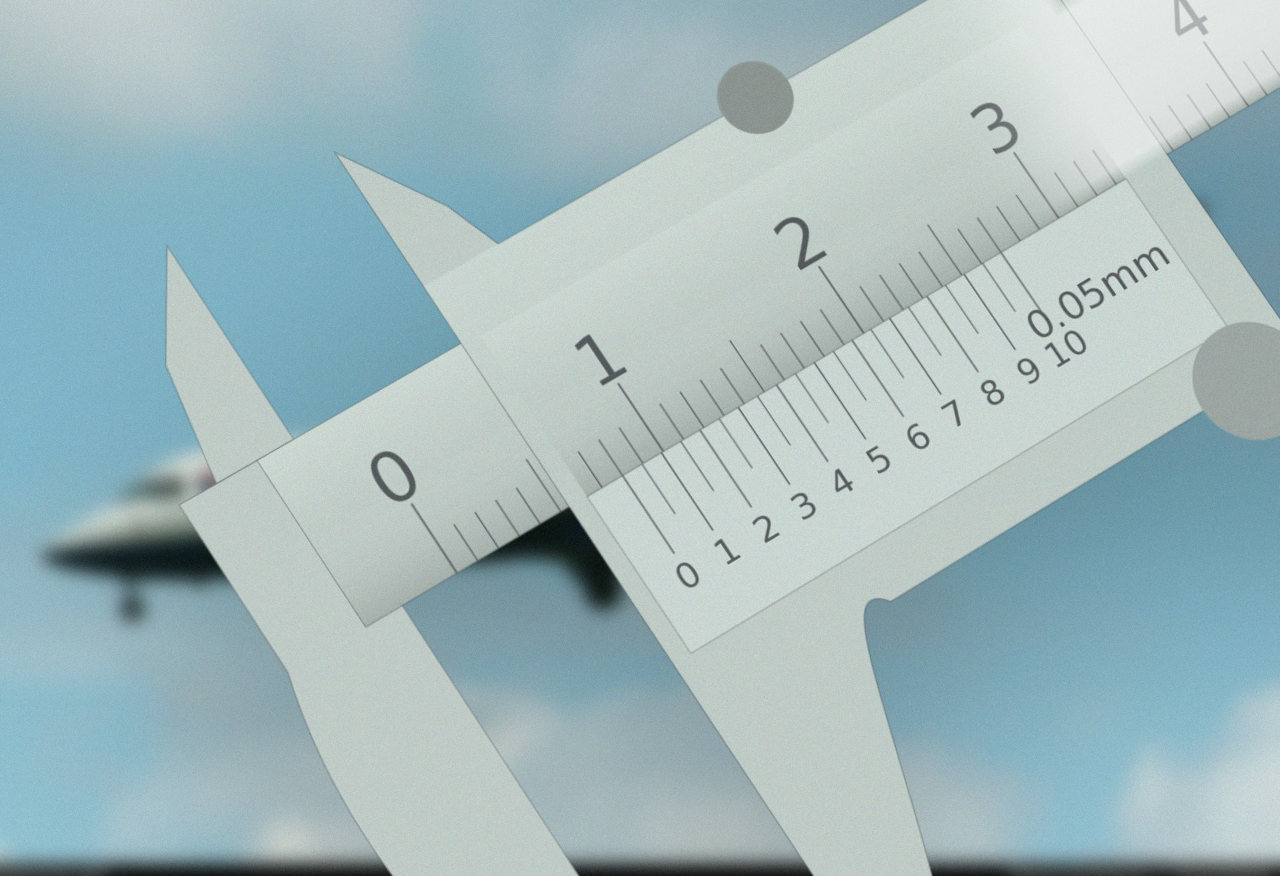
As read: 8.0; mm
